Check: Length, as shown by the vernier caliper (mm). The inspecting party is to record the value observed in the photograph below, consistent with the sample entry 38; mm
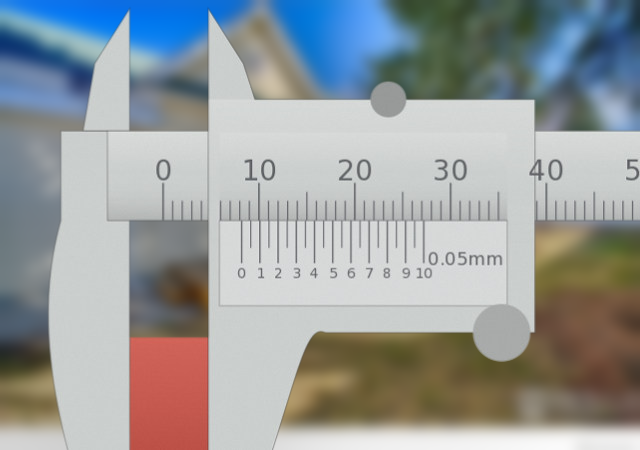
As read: 8.2; mm
